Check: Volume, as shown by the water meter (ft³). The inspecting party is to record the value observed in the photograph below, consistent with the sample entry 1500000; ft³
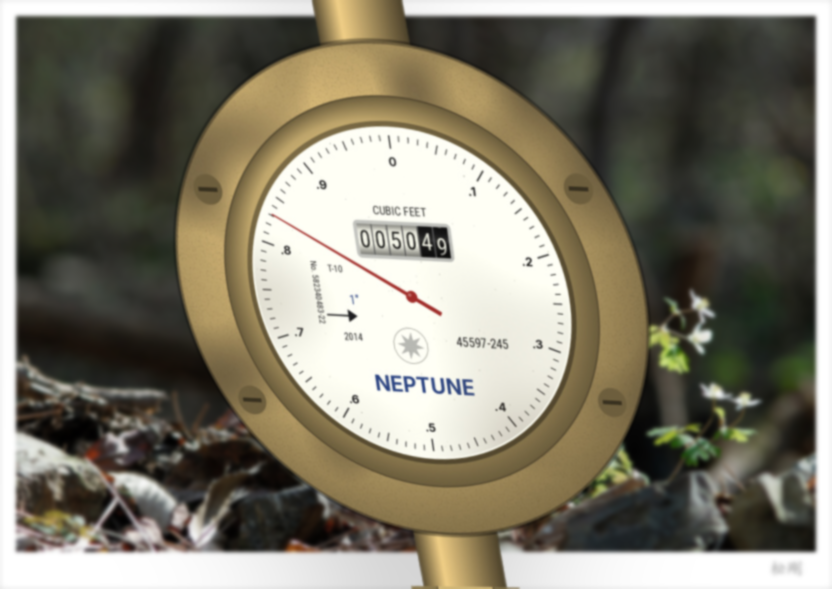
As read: 5048.83; ft³
